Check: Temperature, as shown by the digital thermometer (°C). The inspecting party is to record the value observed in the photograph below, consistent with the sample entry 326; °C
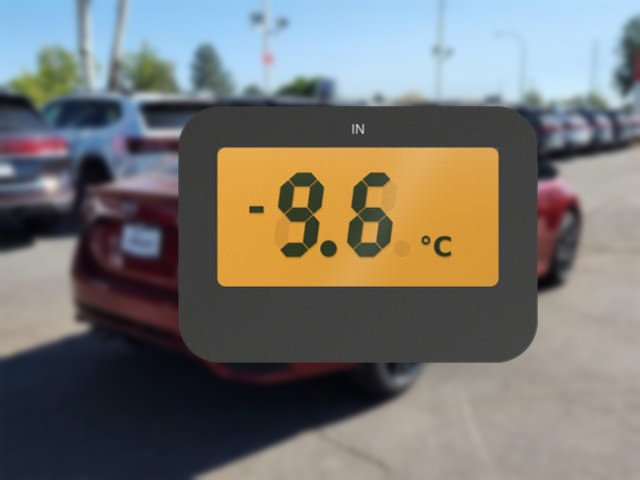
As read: -9.6; °C
